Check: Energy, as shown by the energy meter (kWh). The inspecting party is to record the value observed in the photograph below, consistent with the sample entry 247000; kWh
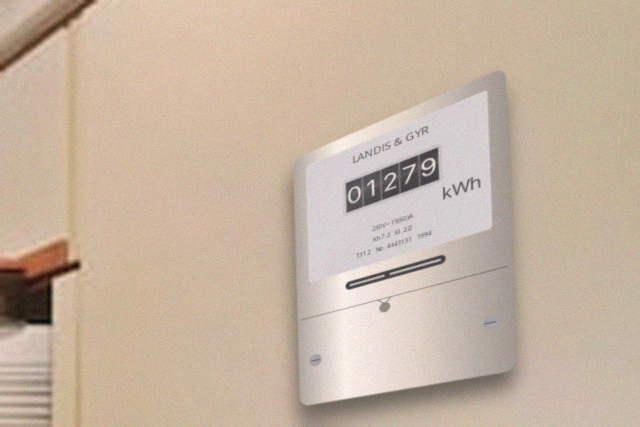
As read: 1279; kWh
